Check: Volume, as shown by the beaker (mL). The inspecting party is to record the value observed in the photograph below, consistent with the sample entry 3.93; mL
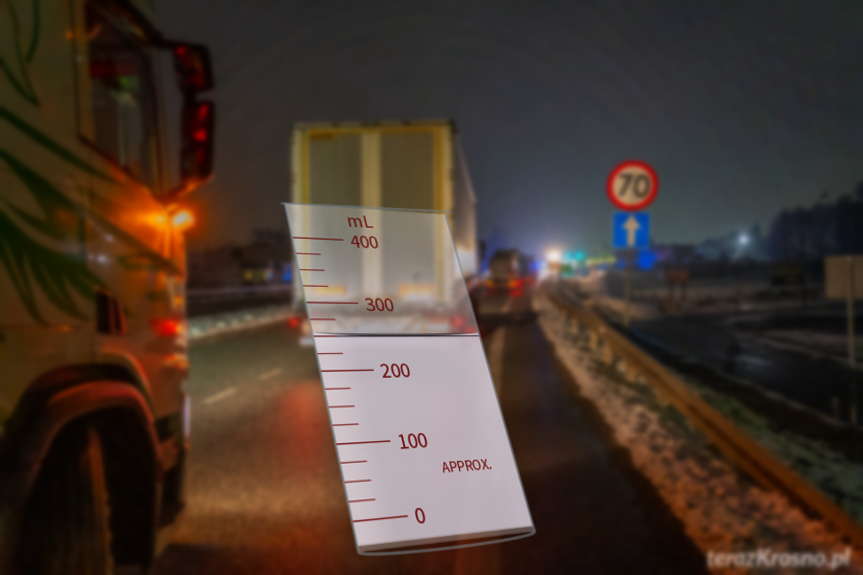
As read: 250; mL
